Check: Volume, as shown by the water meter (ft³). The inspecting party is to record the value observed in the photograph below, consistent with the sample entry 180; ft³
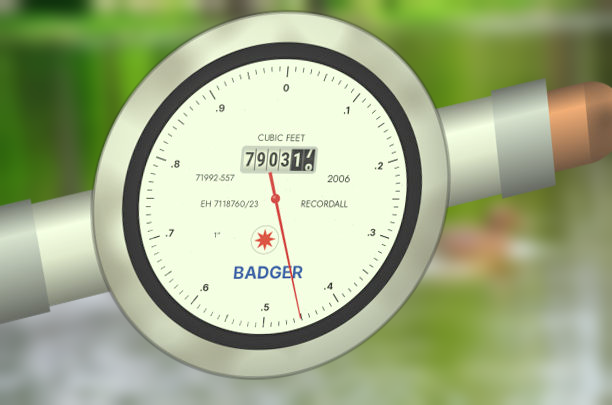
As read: 790317.45; ft³
